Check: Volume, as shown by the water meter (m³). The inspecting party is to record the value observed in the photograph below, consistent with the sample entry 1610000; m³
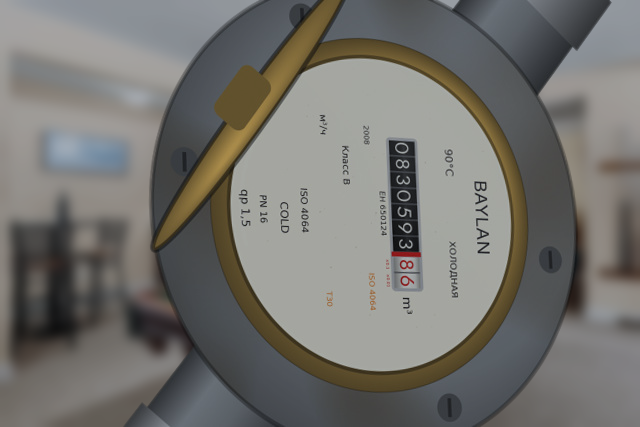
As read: 830593.86; m³
